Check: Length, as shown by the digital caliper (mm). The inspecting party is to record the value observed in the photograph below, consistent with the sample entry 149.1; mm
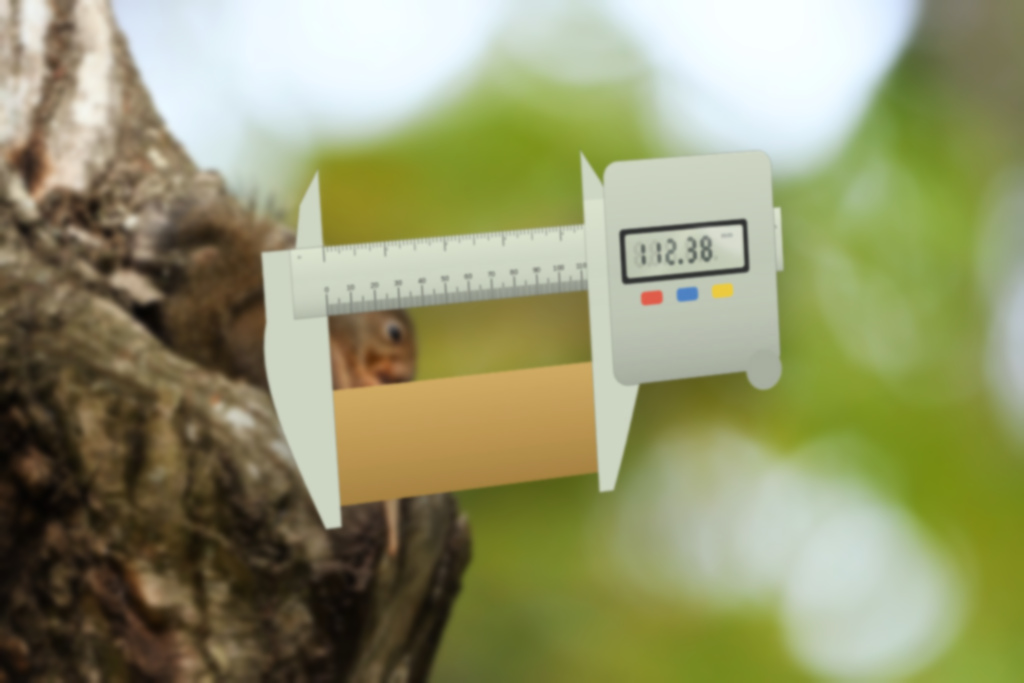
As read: 112.38; mm
